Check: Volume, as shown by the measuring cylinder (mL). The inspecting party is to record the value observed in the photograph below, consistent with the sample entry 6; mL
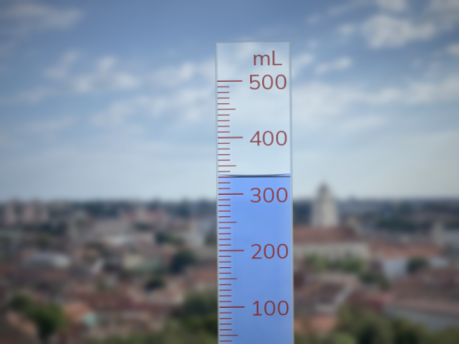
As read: 330; mL
